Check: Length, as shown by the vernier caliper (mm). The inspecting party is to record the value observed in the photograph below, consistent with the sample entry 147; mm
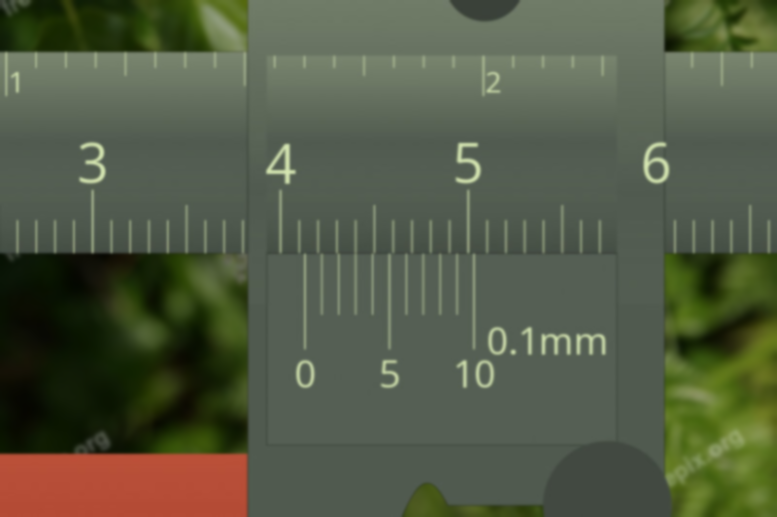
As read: 41.3; mm
